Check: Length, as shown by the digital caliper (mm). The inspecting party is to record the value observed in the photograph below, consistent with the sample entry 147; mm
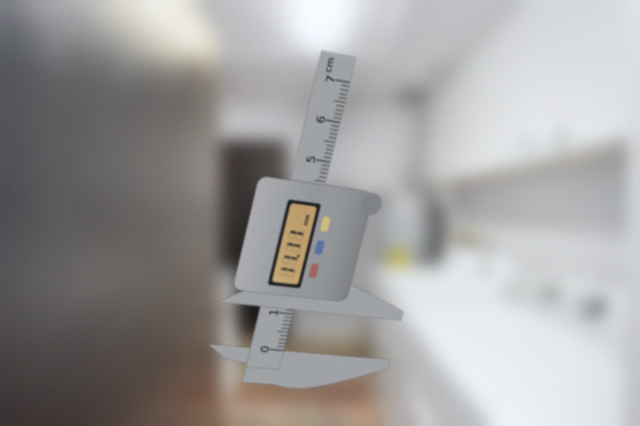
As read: 11.11; mm
